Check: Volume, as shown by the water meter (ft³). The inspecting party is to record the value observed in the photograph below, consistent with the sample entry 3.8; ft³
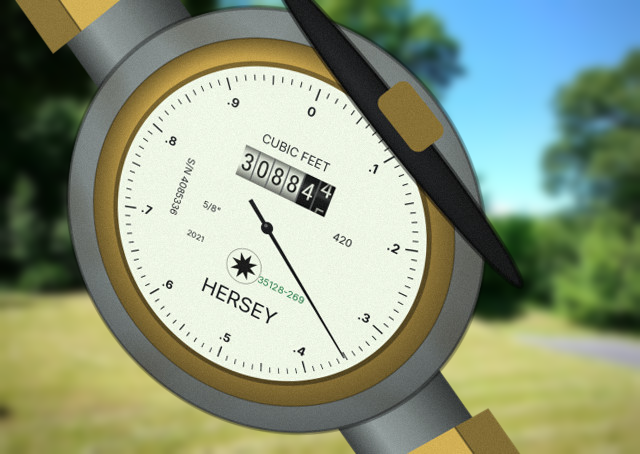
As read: 308844.35; ft³
